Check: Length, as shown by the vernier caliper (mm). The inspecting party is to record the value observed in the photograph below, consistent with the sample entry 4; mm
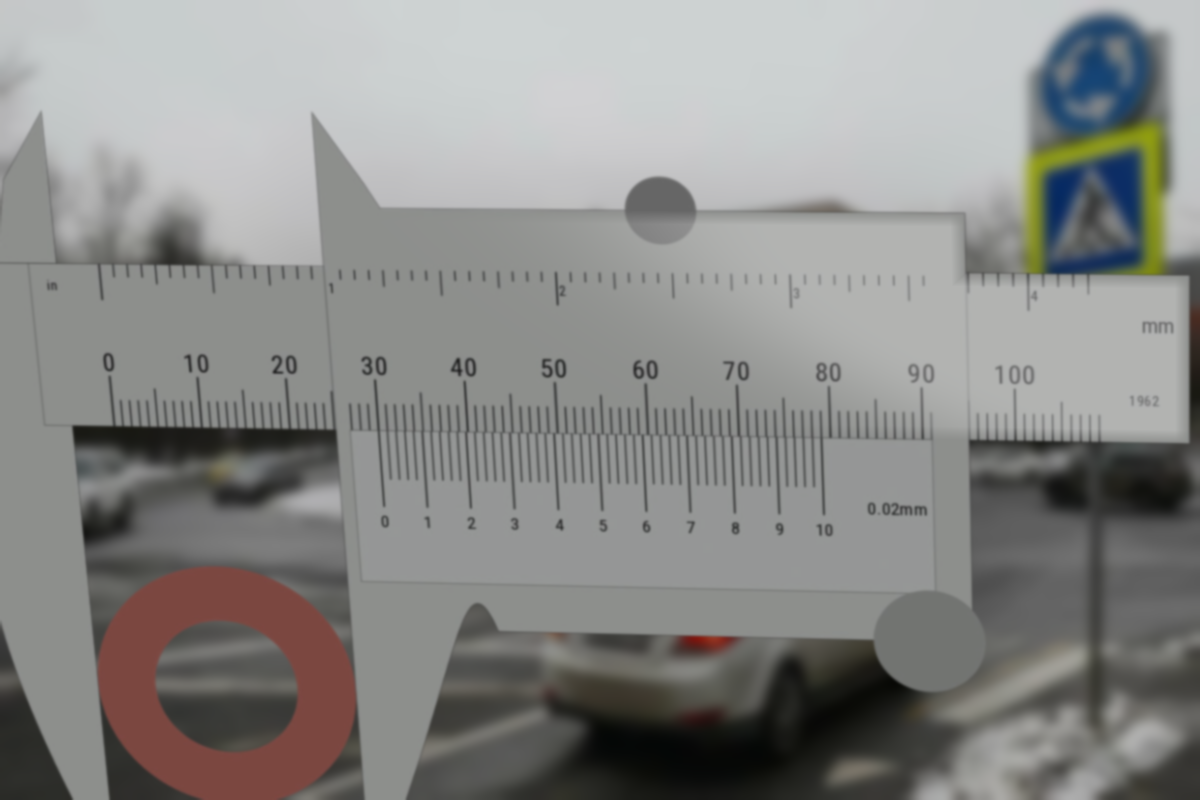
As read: 30.0; mm
